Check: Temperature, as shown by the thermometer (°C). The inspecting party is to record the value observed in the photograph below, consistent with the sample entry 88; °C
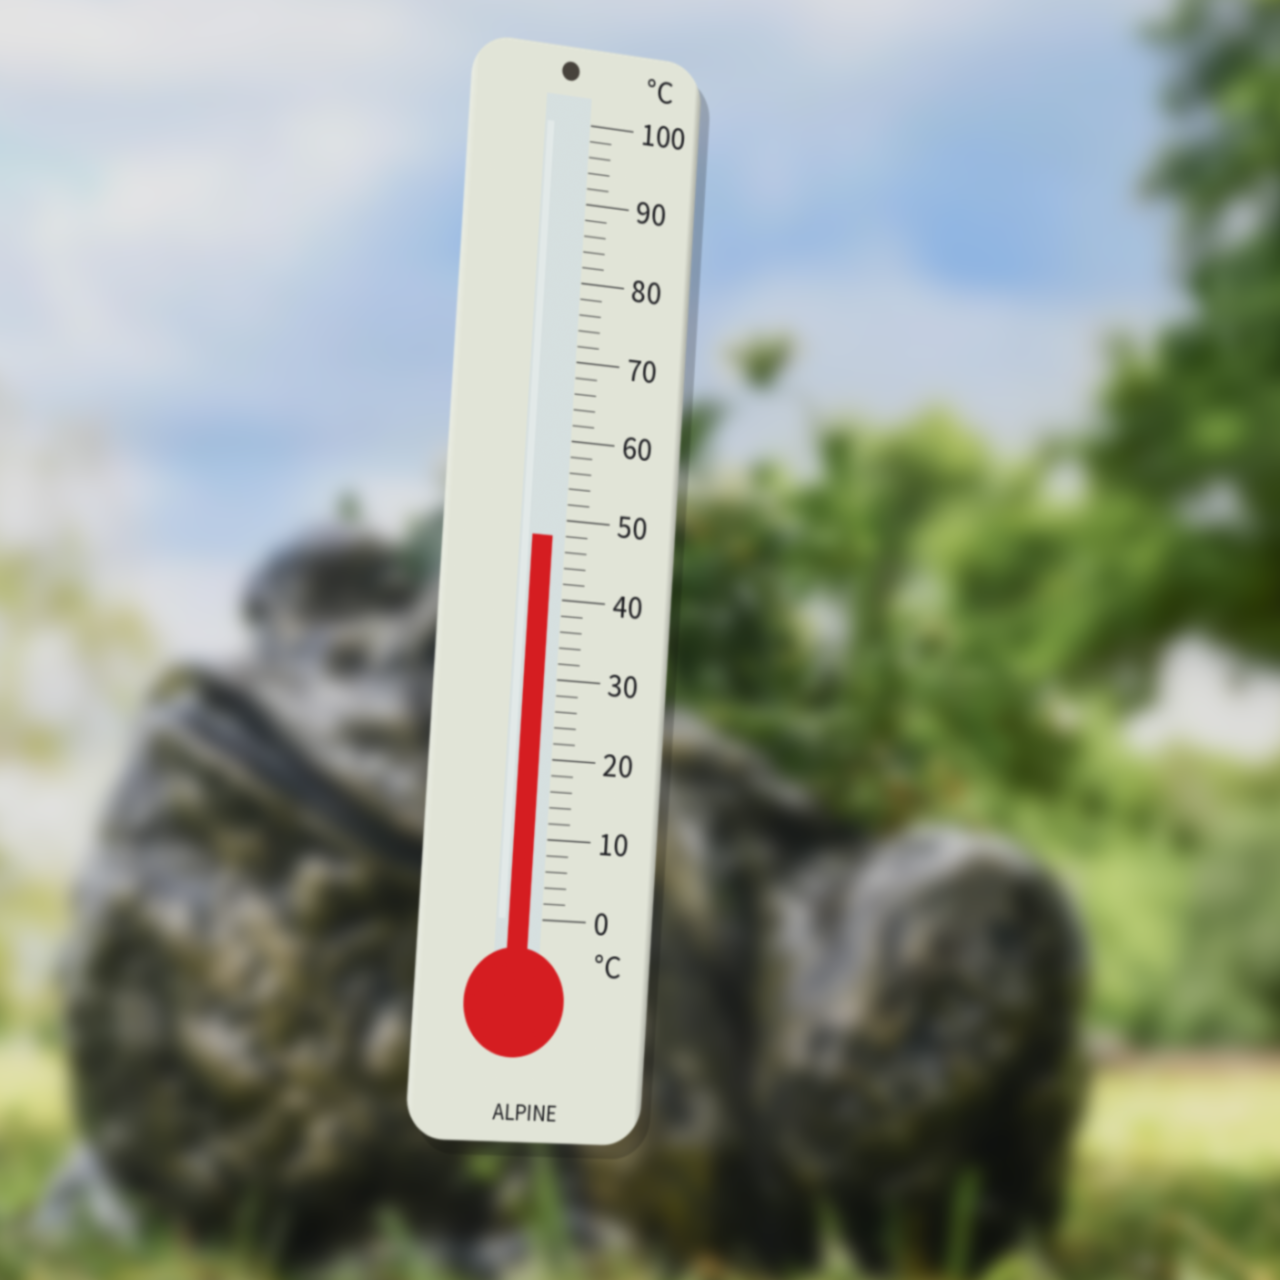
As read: 48; °C
